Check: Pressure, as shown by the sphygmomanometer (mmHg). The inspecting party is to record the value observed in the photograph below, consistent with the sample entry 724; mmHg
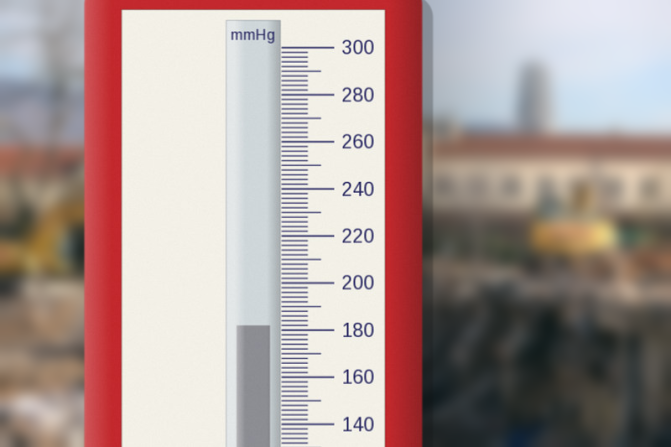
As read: 182; mmHg
